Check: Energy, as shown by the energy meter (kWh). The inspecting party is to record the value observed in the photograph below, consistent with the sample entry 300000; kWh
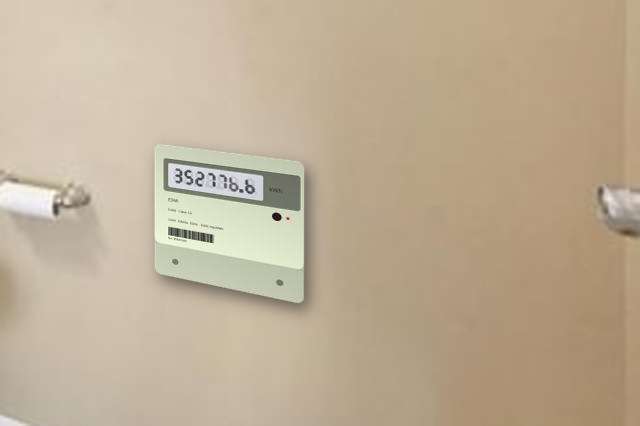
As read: 352776.6; kWh
